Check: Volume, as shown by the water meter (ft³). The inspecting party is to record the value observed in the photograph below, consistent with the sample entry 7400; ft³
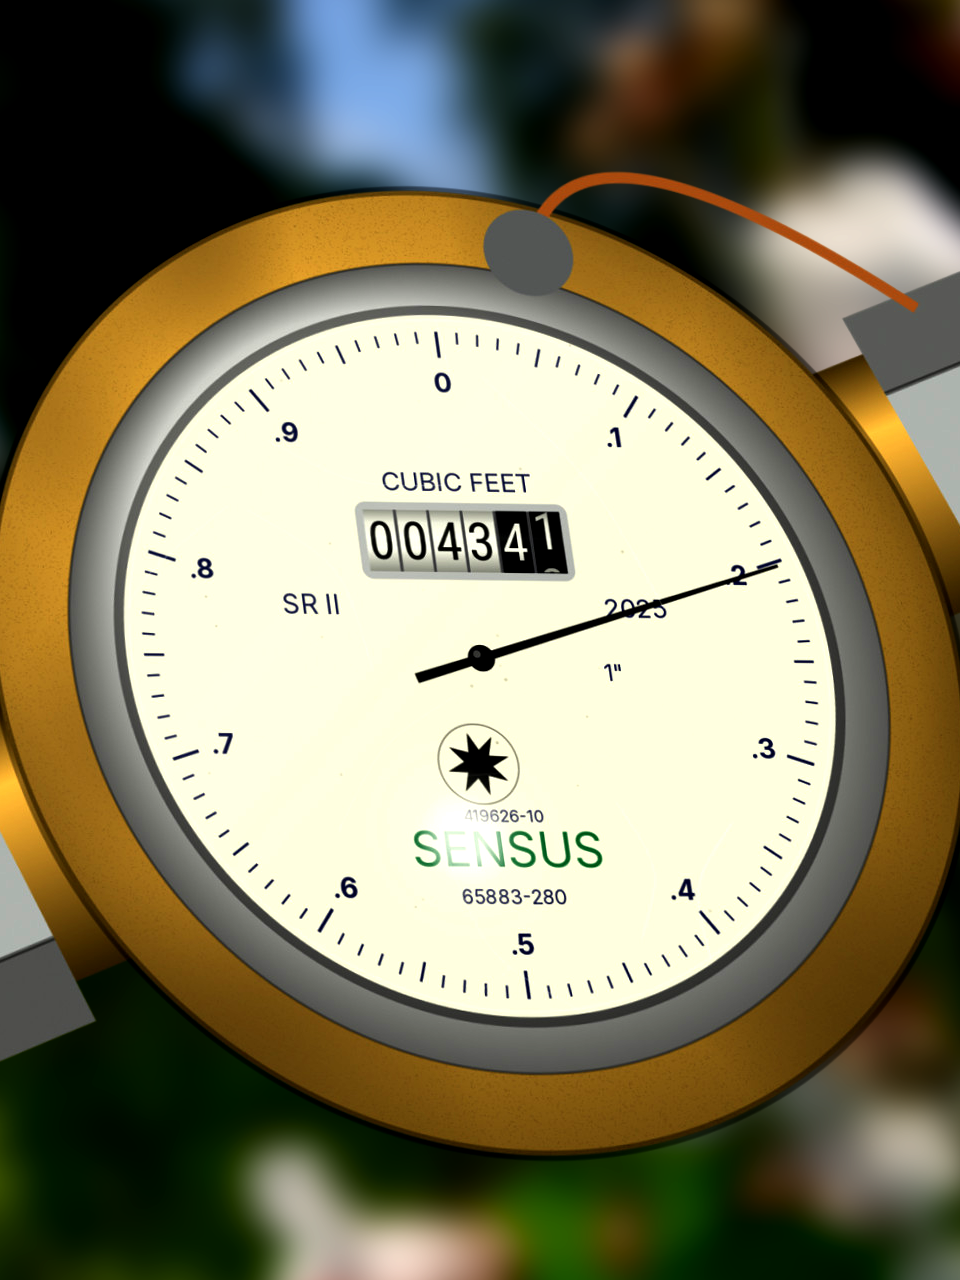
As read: 4341.20; ft³
